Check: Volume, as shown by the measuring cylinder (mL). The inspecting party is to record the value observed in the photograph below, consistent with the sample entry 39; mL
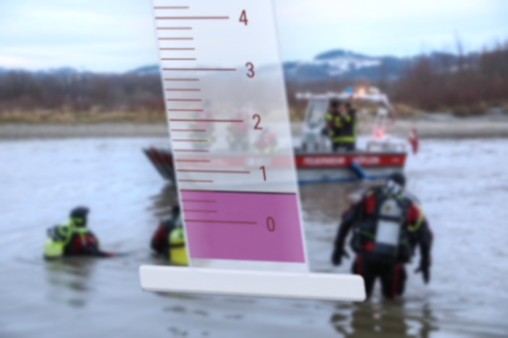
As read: 0.6; mL
